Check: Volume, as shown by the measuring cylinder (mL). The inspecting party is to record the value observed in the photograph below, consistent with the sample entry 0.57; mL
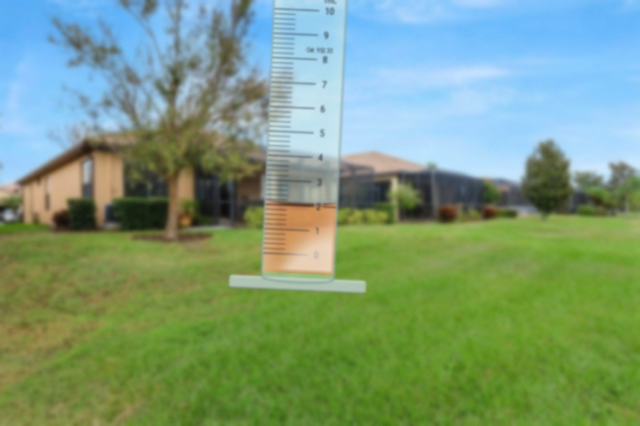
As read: 2; mL
